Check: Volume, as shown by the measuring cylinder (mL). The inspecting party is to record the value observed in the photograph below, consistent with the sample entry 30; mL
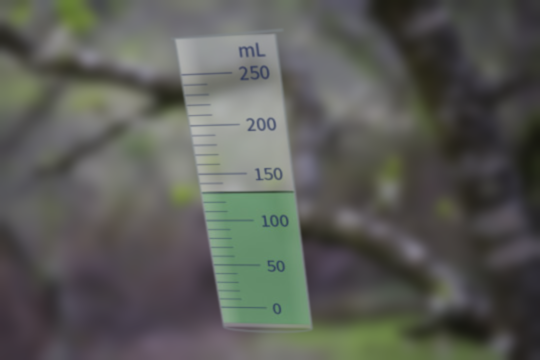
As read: 130; mL
